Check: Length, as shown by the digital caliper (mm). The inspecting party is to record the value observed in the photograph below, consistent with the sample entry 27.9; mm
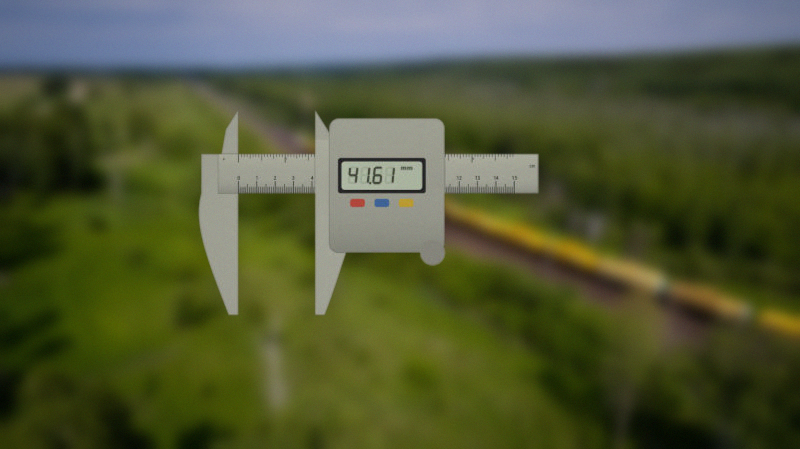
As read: 41.61; mm
